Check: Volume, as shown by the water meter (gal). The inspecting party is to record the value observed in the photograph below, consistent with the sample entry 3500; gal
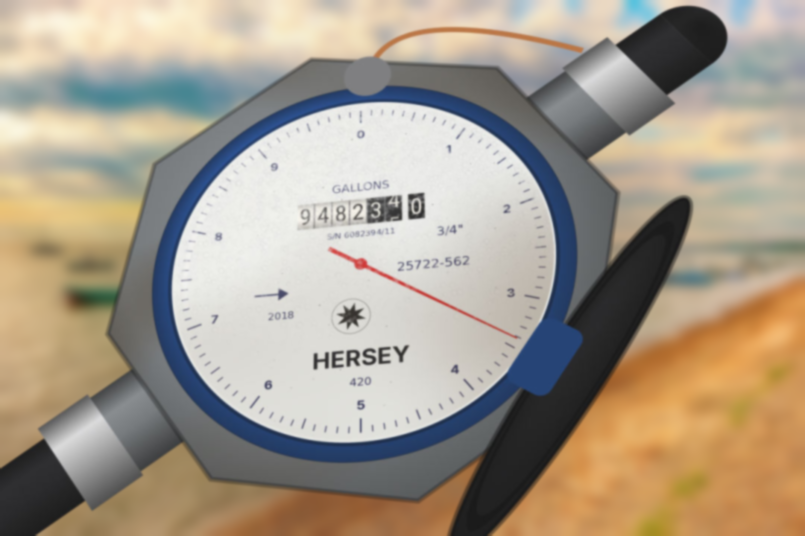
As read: 9482343.4; gal
